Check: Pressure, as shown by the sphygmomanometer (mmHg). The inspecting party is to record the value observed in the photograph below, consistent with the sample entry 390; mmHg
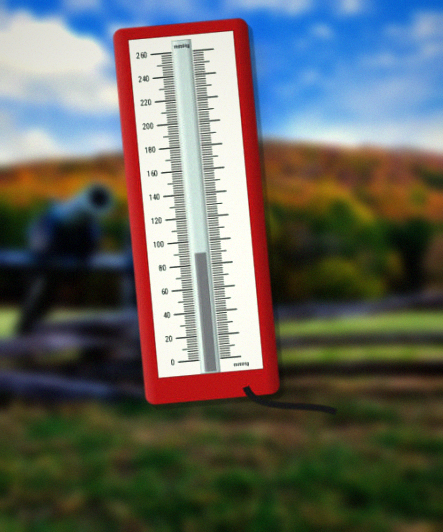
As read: 90; mmHg
